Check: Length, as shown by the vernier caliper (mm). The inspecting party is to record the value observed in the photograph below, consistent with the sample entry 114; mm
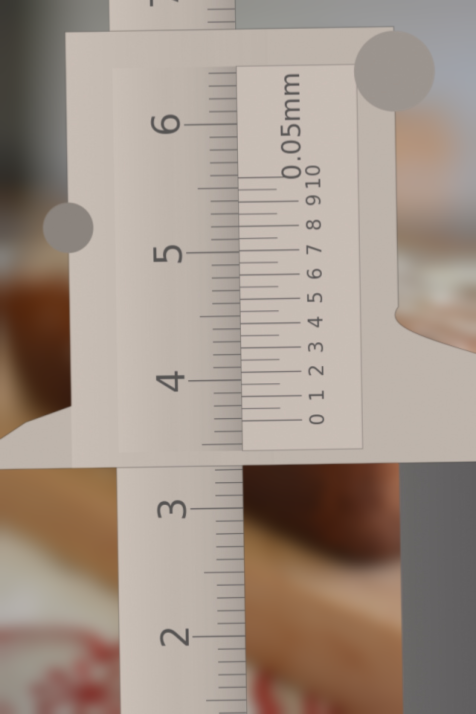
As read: 36.8; mm
